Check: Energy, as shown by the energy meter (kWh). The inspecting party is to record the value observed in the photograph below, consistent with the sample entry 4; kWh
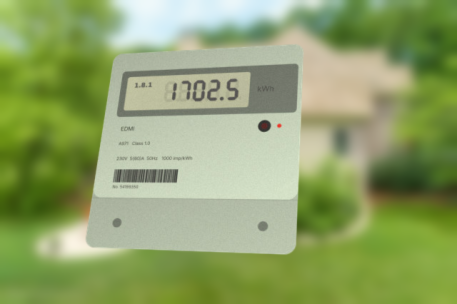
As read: 1702.5; kWh
